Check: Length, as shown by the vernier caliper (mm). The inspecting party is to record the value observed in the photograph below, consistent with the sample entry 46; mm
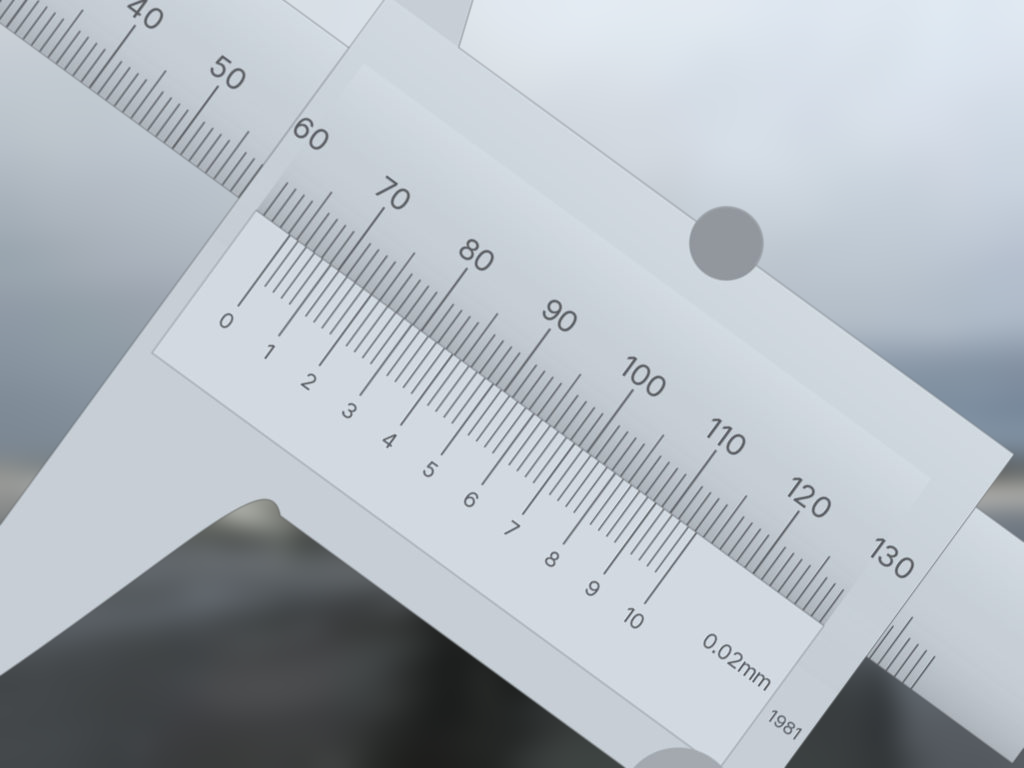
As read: 64.2; mm
